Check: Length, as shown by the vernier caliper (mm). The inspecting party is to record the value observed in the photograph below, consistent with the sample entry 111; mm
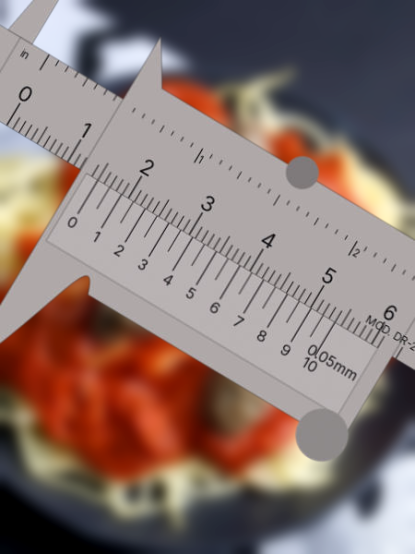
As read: 15.0; mm
